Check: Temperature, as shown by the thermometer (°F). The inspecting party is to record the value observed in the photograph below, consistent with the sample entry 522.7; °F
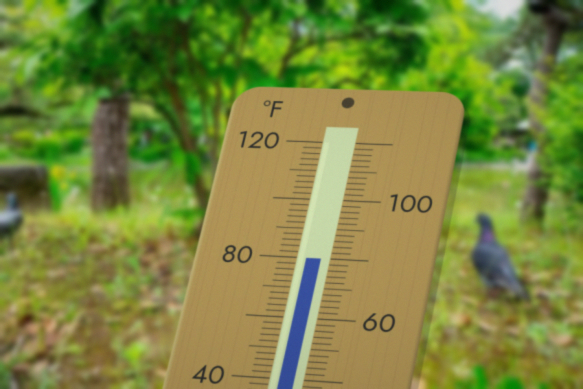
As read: 80; °F
